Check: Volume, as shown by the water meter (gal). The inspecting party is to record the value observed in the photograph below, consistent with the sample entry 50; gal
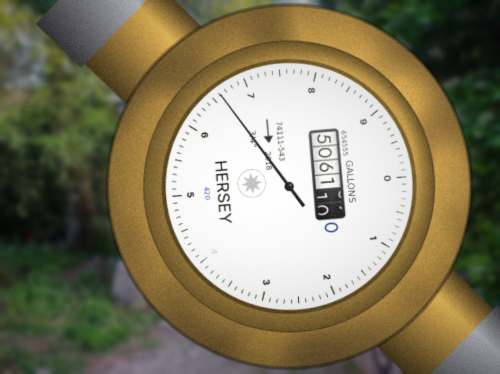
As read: 5061096.6; gal
